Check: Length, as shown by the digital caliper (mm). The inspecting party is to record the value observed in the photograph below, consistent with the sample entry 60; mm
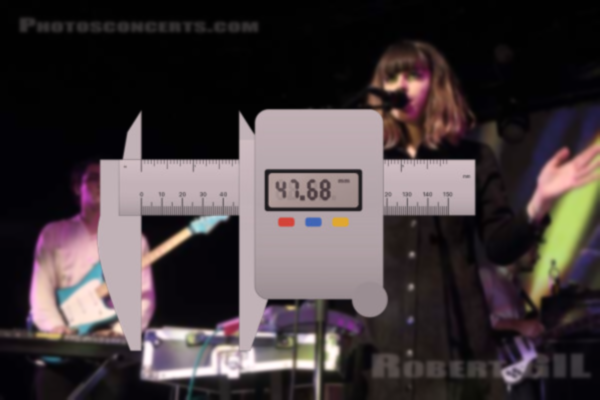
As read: 47.68; mm
